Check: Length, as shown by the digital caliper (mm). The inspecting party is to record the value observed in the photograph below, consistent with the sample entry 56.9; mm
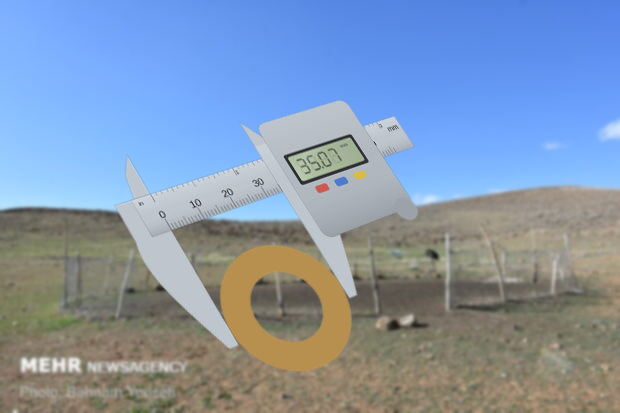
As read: 35.07; mm
